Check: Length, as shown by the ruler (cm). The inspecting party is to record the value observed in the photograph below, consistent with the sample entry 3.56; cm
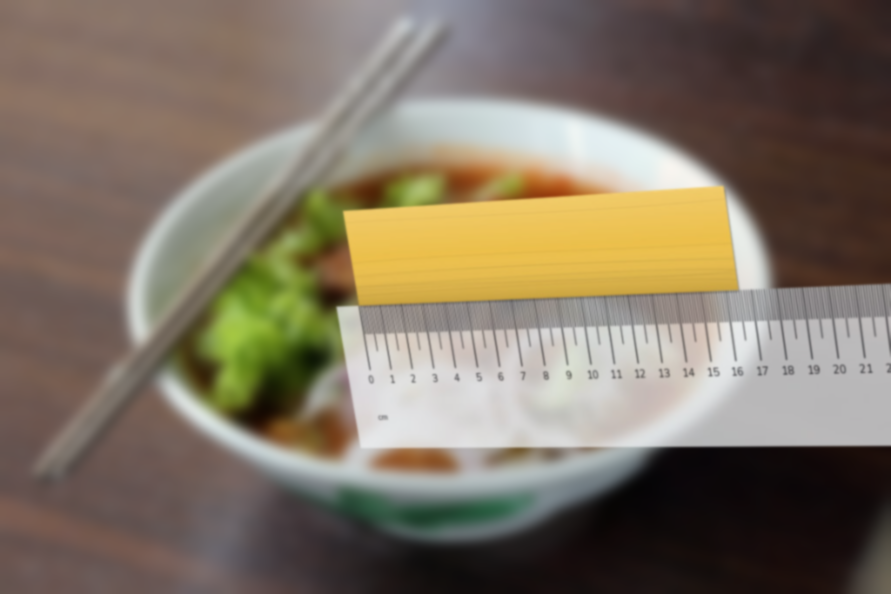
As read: 16.5; cm
